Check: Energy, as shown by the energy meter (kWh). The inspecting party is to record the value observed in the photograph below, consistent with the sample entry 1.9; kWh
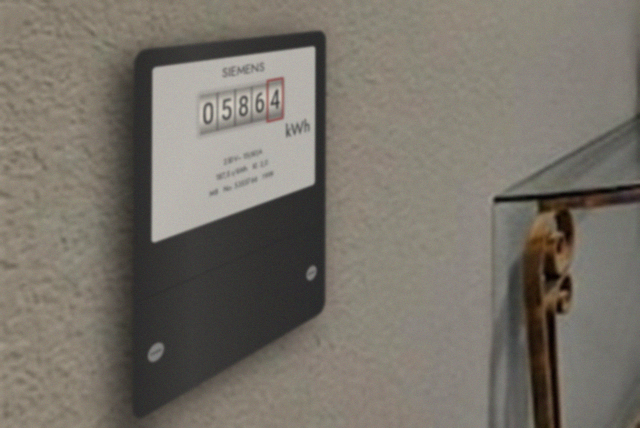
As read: 586.4; kWh
